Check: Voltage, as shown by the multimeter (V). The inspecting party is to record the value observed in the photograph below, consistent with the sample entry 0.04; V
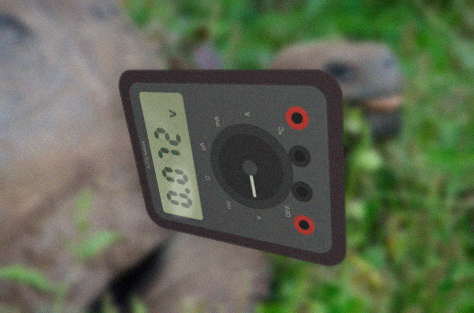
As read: 0.072; V
